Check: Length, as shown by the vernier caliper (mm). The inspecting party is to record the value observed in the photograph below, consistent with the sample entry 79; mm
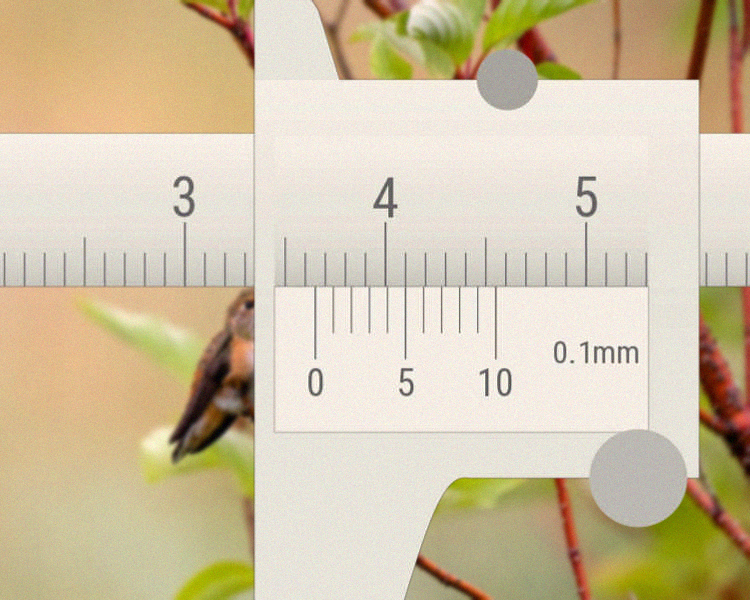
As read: 36.5; mm
